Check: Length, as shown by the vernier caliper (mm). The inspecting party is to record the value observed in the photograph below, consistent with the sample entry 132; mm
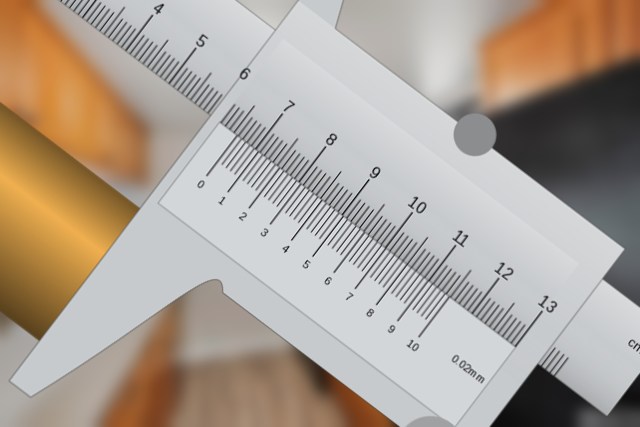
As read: 65.8; mm
